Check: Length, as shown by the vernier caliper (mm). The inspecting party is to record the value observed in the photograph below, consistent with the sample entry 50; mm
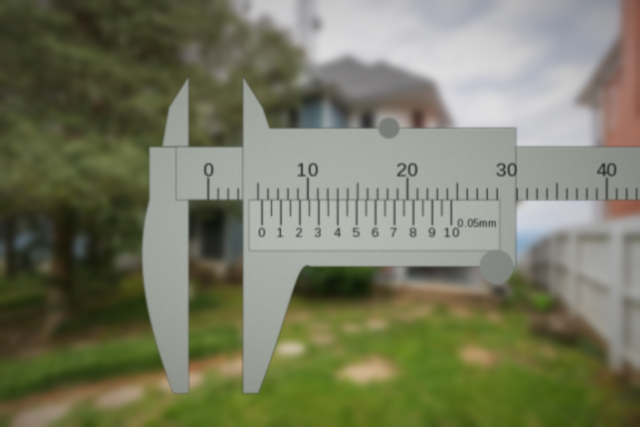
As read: 5.4; mm
